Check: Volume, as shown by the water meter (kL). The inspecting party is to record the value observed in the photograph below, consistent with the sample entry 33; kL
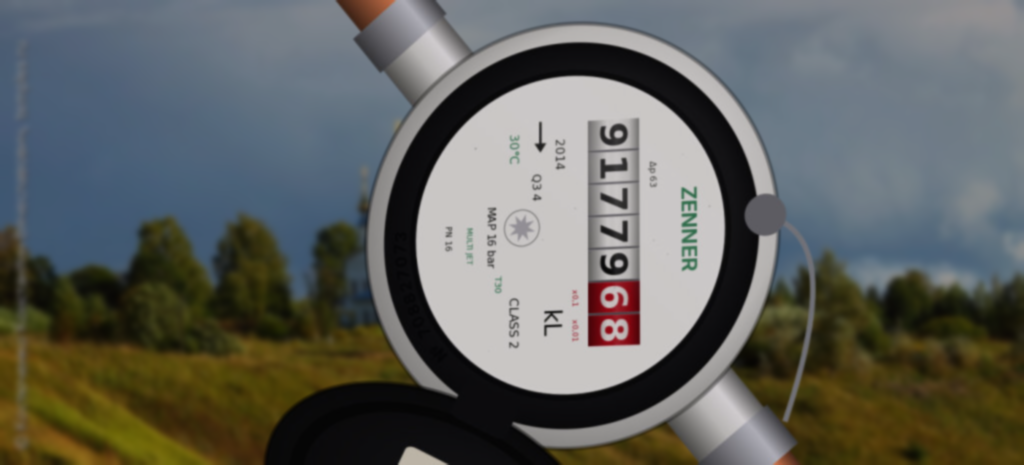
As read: 91779.68; kL
